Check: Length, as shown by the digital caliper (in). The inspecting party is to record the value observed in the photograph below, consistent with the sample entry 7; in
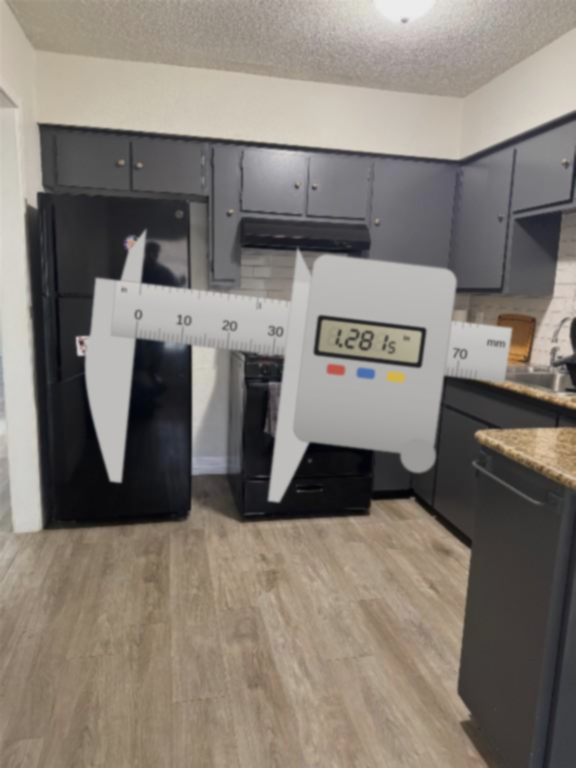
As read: 1.2815; in
